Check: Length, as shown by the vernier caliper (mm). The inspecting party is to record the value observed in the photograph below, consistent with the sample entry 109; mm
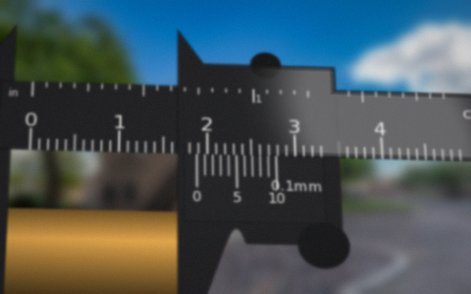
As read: 18.8; mm
